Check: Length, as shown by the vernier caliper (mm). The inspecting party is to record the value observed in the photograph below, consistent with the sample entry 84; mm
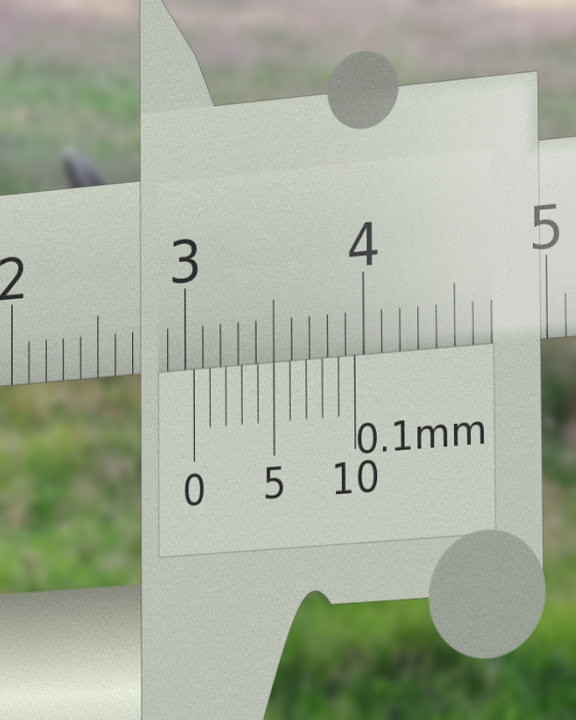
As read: 30.5; mm
